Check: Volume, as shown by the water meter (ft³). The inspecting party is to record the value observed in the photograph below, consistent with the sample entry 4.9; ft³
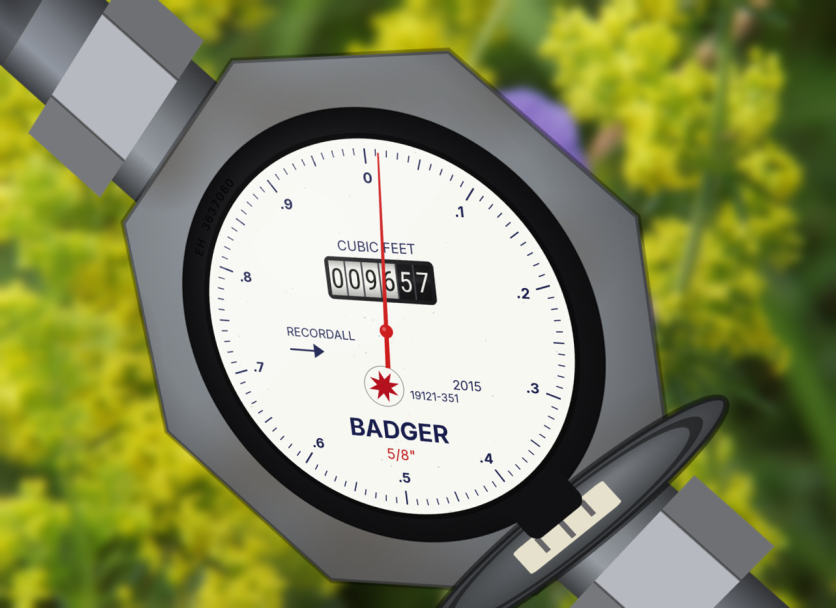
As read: 9657.01; ft³
